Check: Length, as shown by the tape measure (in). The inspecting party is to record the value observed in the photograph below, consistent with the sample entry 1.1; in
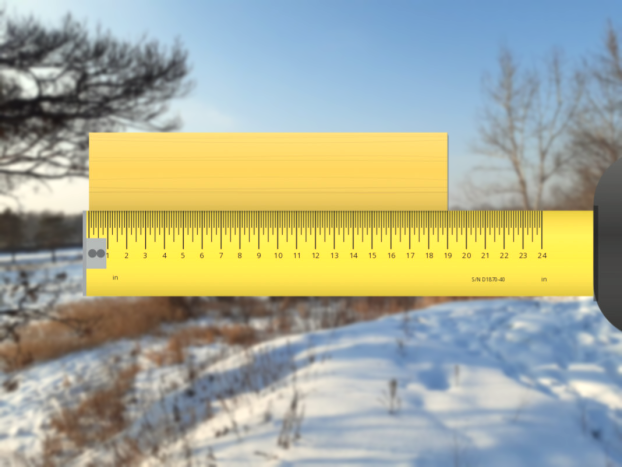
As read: 19; in
